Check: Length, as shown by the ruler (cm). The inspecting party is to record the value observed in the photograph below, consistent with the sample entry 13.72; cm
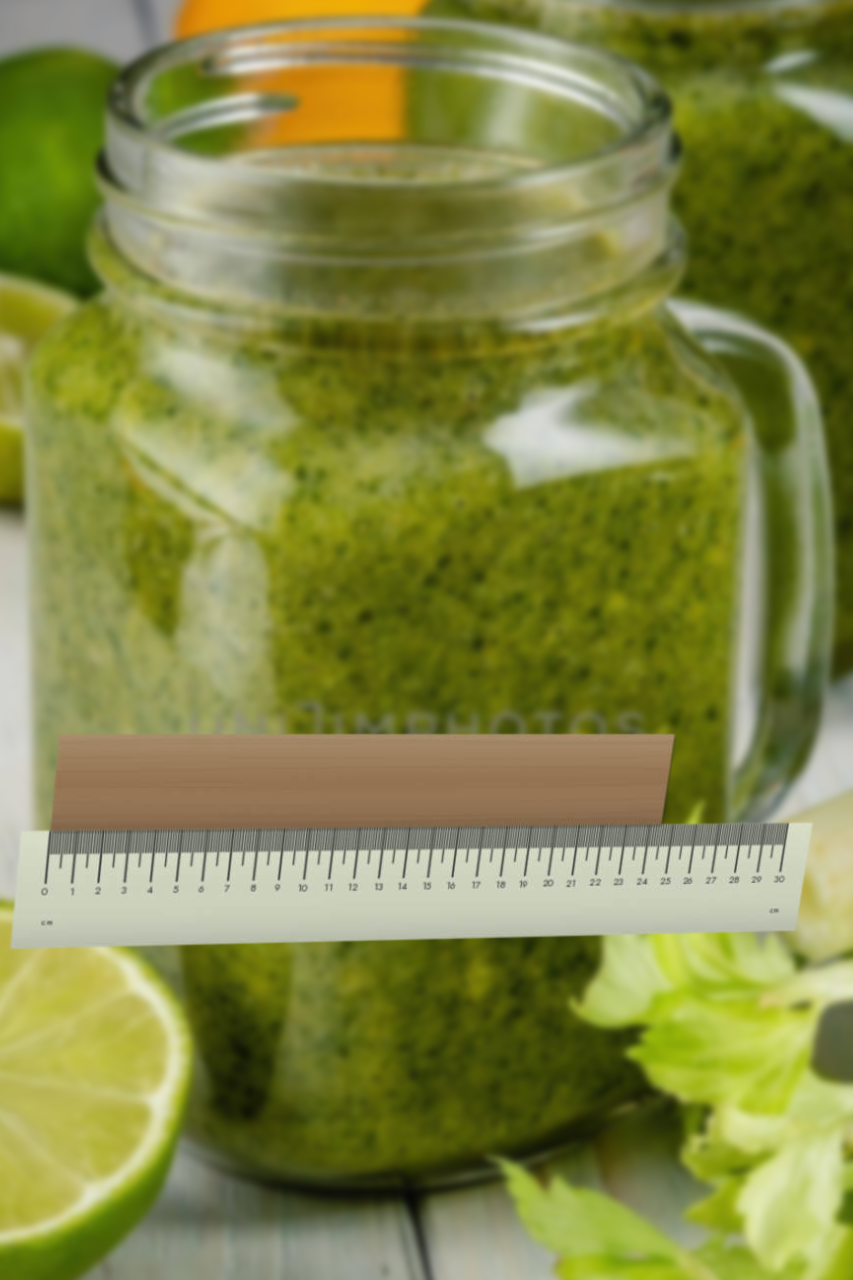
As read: 24.5; cm
